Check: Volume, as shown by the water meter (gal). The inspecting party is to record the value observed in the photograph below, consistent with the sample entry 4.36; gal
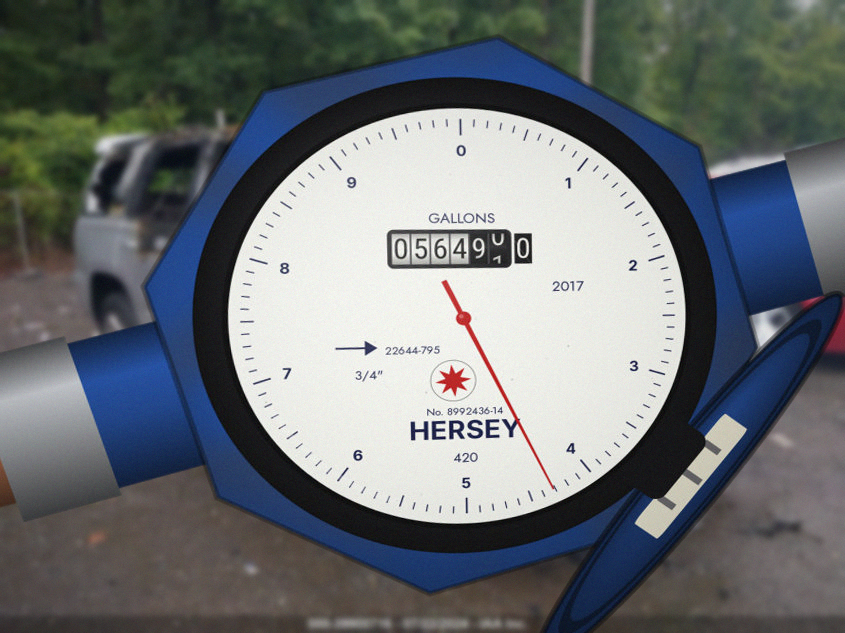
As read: 564904.3; gal
